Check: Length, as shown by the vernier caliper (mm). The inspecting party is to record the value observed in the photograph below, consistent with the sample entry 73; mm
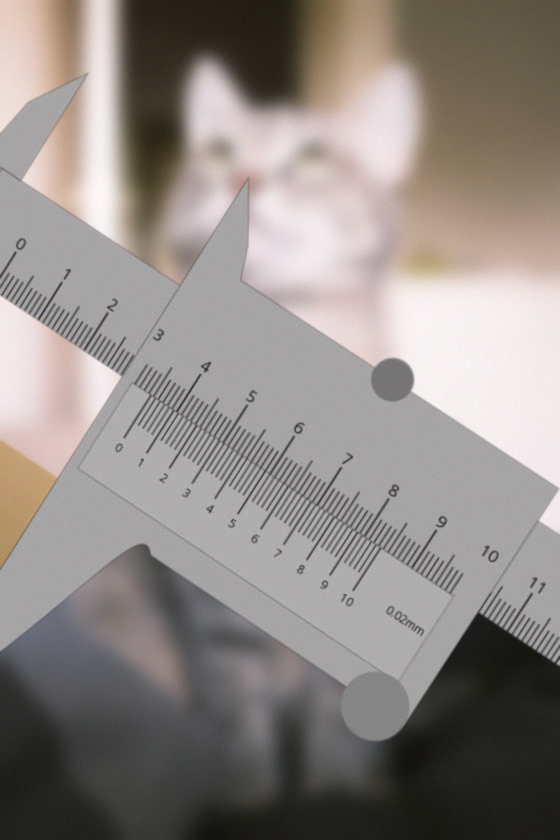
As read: 34.5; mm
